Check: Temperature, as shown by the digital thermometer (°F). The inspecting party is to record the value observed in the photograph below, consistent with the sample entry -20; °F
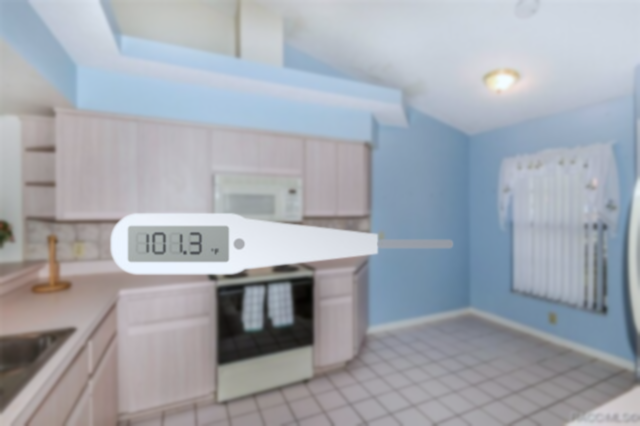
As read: 101.3; °F
